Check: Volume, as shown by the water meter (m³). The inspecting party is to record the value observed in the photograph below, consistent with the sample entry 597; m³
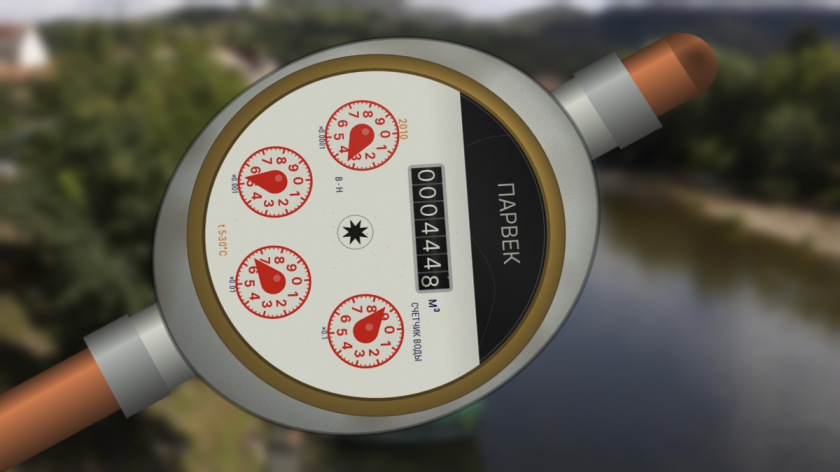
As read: 4447.8653; m³
